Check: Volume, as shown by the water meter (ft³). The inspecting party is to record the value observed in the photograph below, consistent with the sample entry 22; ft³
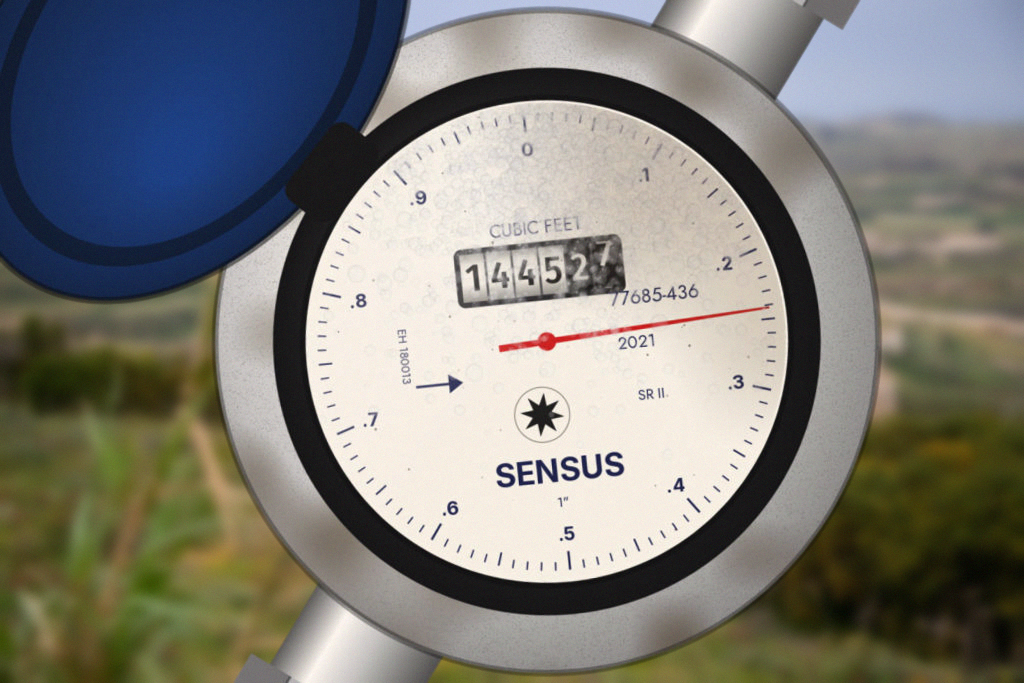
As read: 144527.24; ft³
